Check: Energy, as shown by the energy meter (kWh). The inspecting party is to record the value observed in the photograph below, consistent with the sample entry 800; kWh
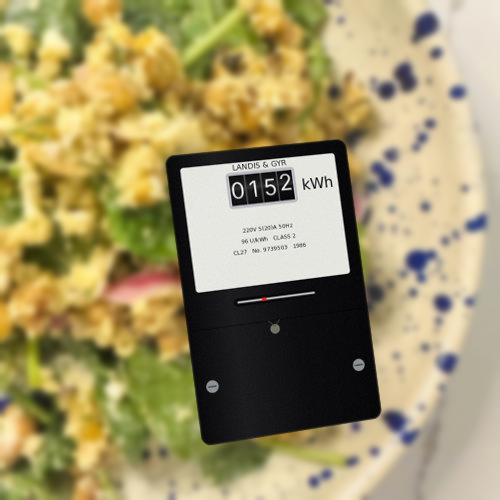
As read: 152; kWh
